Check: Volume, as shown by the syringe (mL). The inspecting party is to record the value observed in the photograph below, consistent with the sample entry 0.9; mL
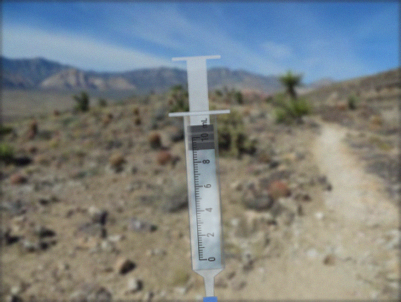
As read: 9; mL
